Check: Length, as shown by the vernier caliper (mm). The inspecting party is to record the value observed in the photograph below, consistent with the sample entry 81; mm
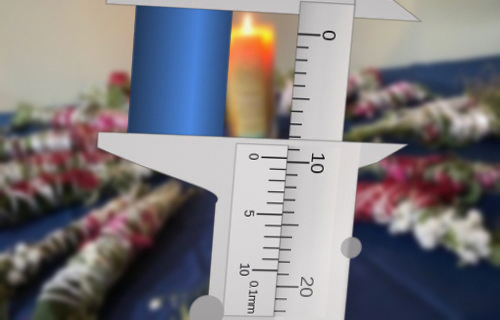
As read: 9.7; mm
